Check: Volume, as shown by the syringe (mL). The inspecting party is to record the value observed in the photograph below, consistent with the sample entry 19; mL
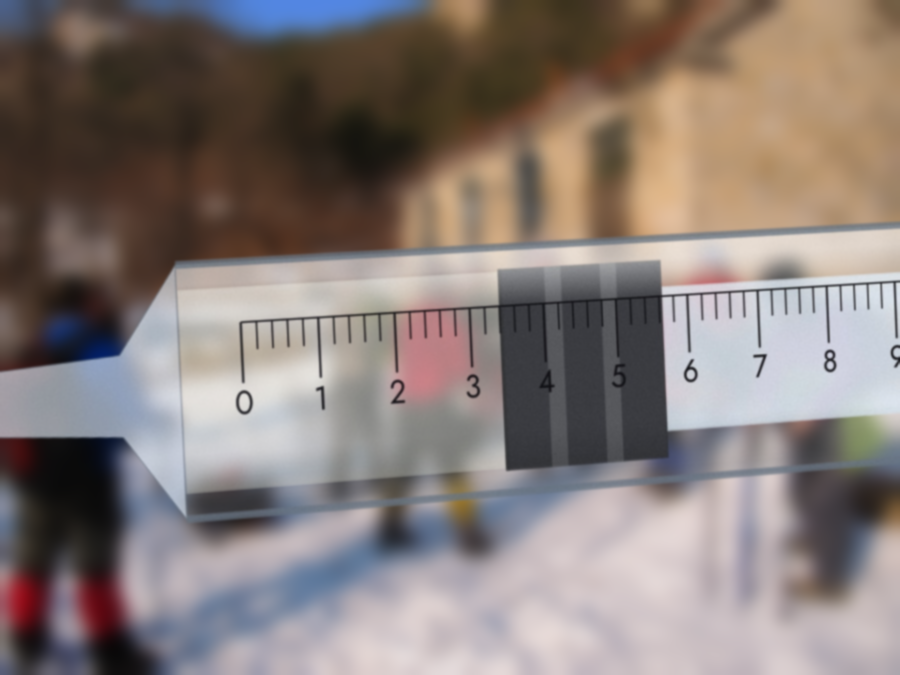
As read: 3.4; mL
